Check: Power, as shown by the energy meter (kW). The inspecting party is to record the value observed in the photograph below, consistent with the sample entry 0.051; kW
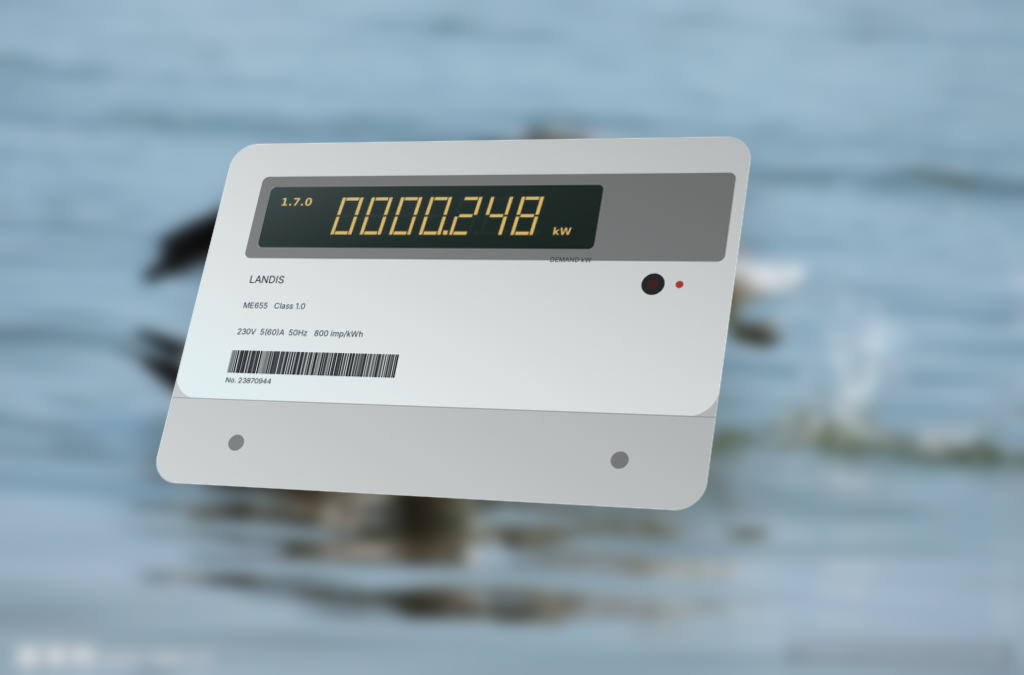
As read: 0.248; kW
